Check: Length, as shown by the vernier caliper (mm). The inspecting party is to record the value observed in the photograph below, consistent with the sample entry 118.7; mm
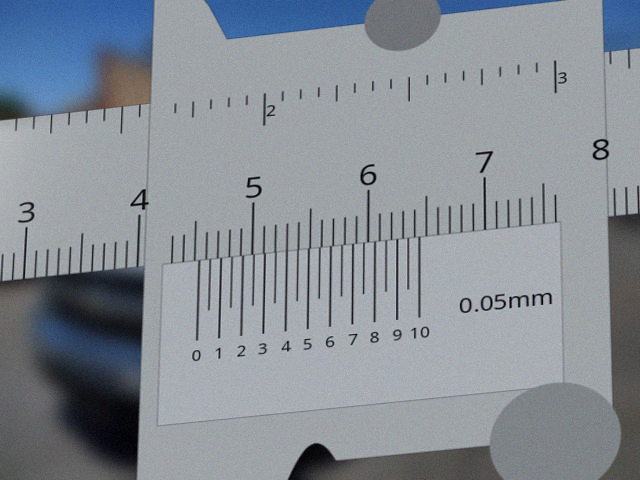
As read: 45.4; mm
